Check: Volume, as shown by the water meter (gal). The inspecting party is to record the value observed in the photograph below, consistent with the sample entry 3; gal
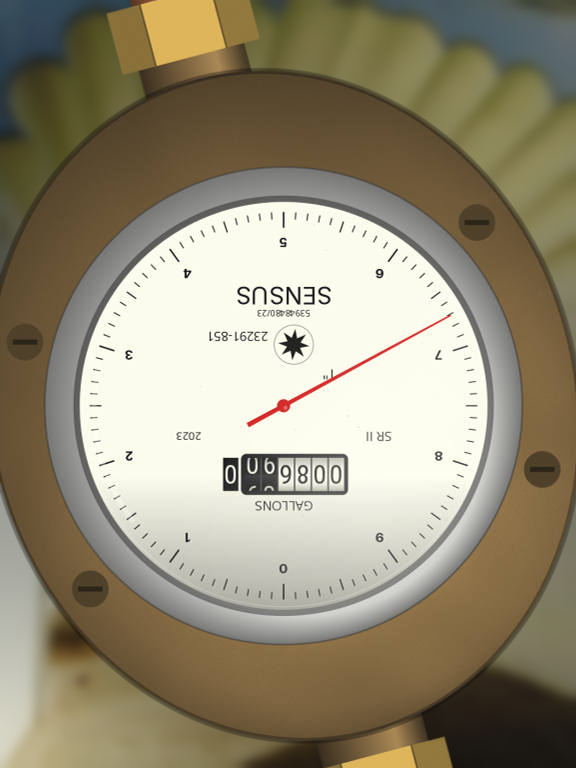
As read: 86896.7; gal
